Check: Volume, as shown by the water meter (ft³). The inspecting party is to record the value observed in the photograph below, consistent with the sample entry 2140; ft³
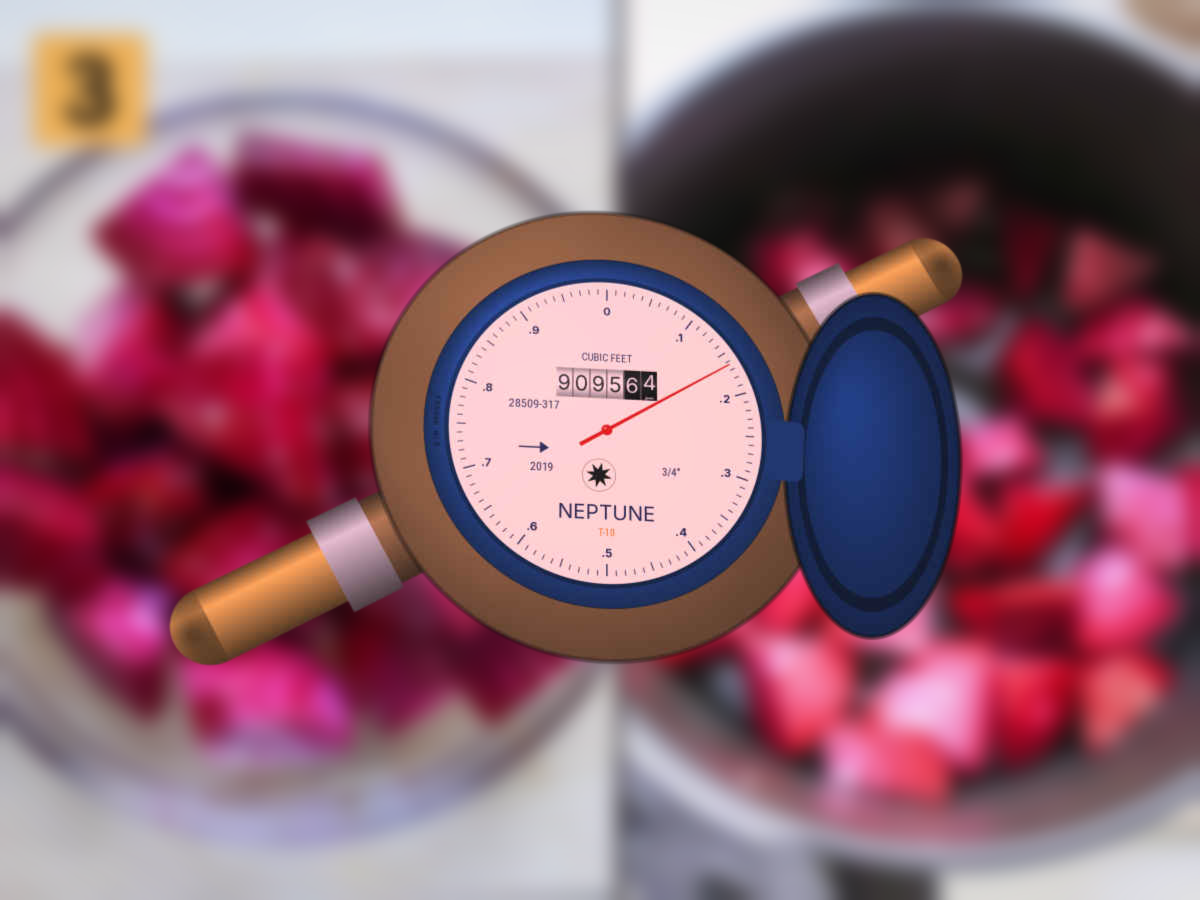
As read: 909564.16; ft³
